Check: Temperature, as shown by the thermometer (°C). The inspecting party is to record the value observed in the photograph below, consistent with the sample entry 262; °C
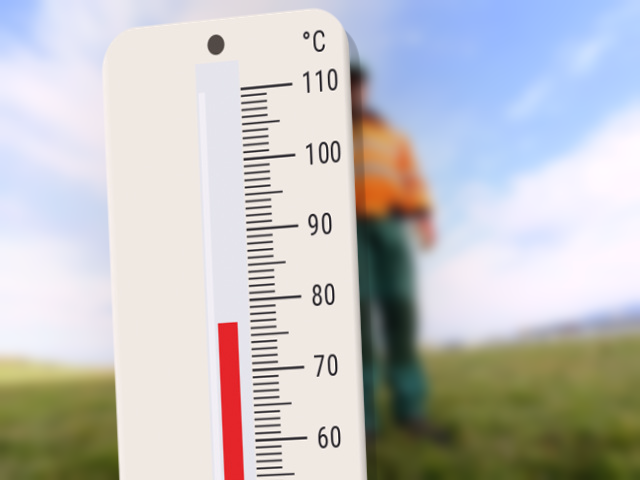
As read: 77; °C
